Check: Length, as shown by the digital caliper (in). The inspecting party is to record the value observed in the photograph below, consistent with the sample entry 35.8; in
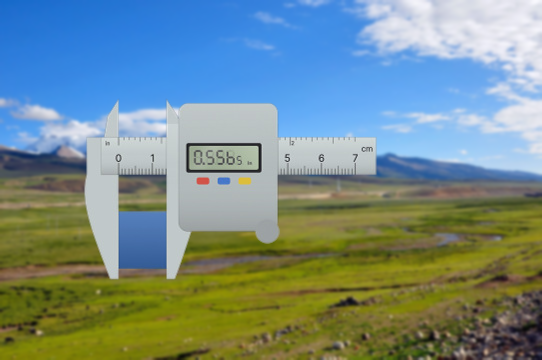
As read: 0.5565; in
